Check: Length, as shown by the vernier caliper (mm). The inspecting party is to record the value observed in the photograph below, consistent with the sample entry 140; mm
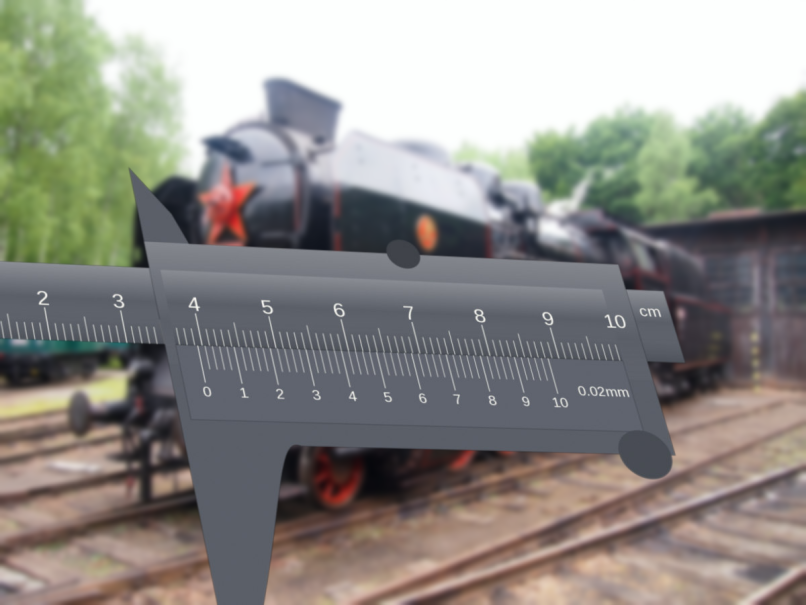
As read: 39.4; mm
